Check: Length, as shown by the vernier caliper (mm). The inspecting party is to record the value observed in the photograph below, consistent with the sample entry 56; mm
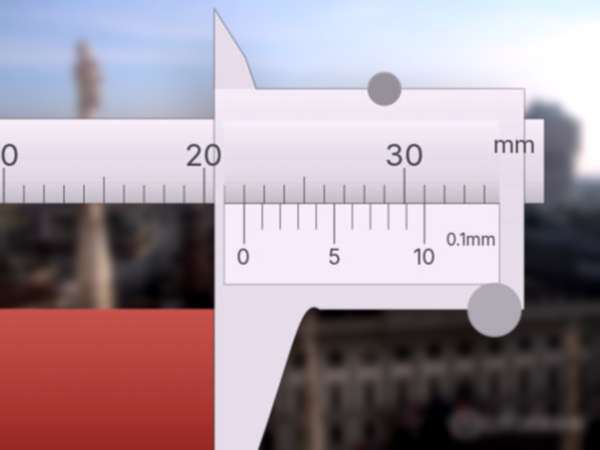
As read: 22.0; mm
